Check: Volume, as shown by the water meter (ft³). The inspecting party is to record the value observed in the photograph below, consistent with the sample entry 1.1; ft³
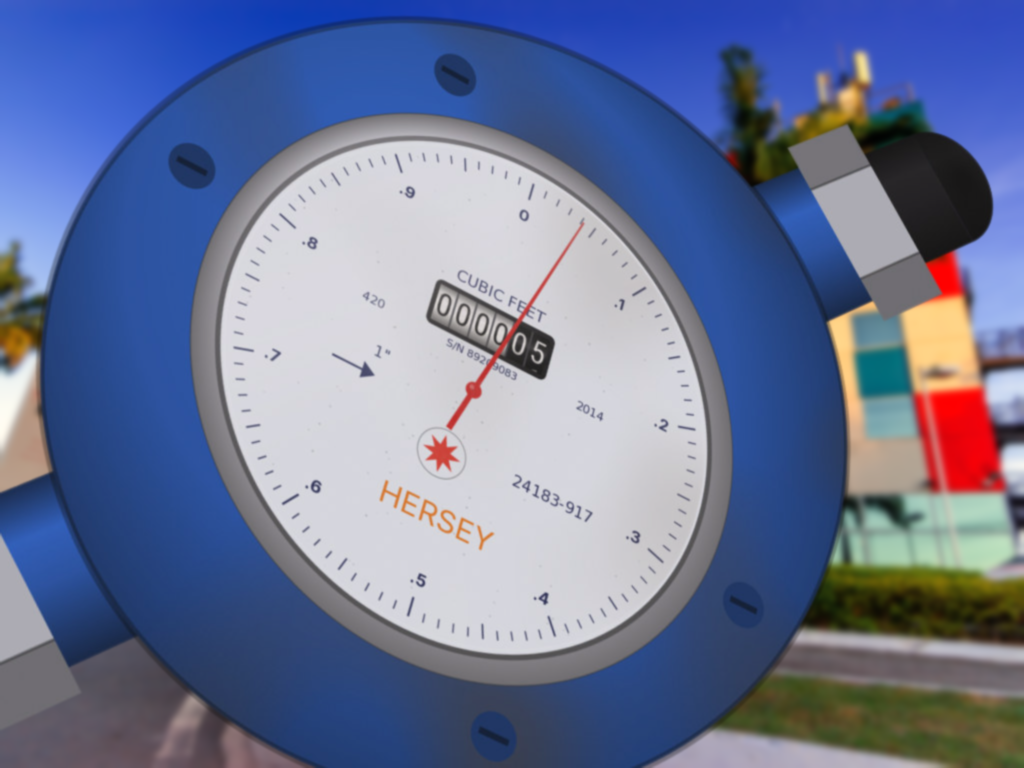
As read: 5.04; ft³
